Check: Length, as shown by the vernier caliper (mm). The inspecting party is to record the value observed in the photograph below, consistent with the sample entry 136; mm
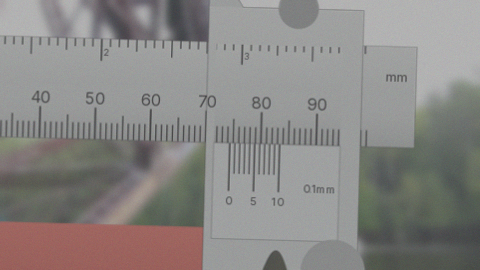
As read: 74.4; mm
